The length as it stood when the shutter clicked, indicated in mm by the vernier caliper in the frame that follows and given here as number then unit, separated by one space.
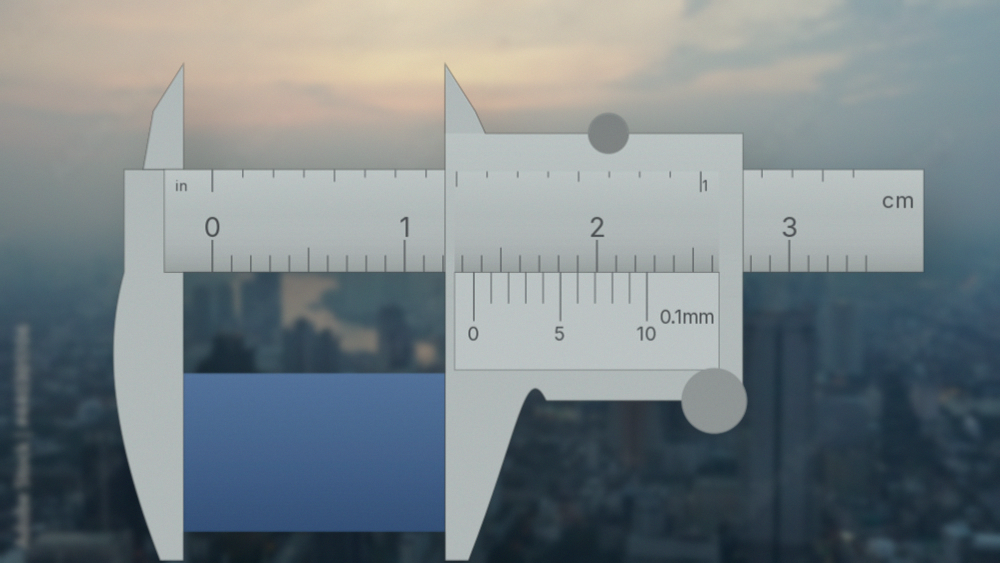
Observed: 13.6 mm
